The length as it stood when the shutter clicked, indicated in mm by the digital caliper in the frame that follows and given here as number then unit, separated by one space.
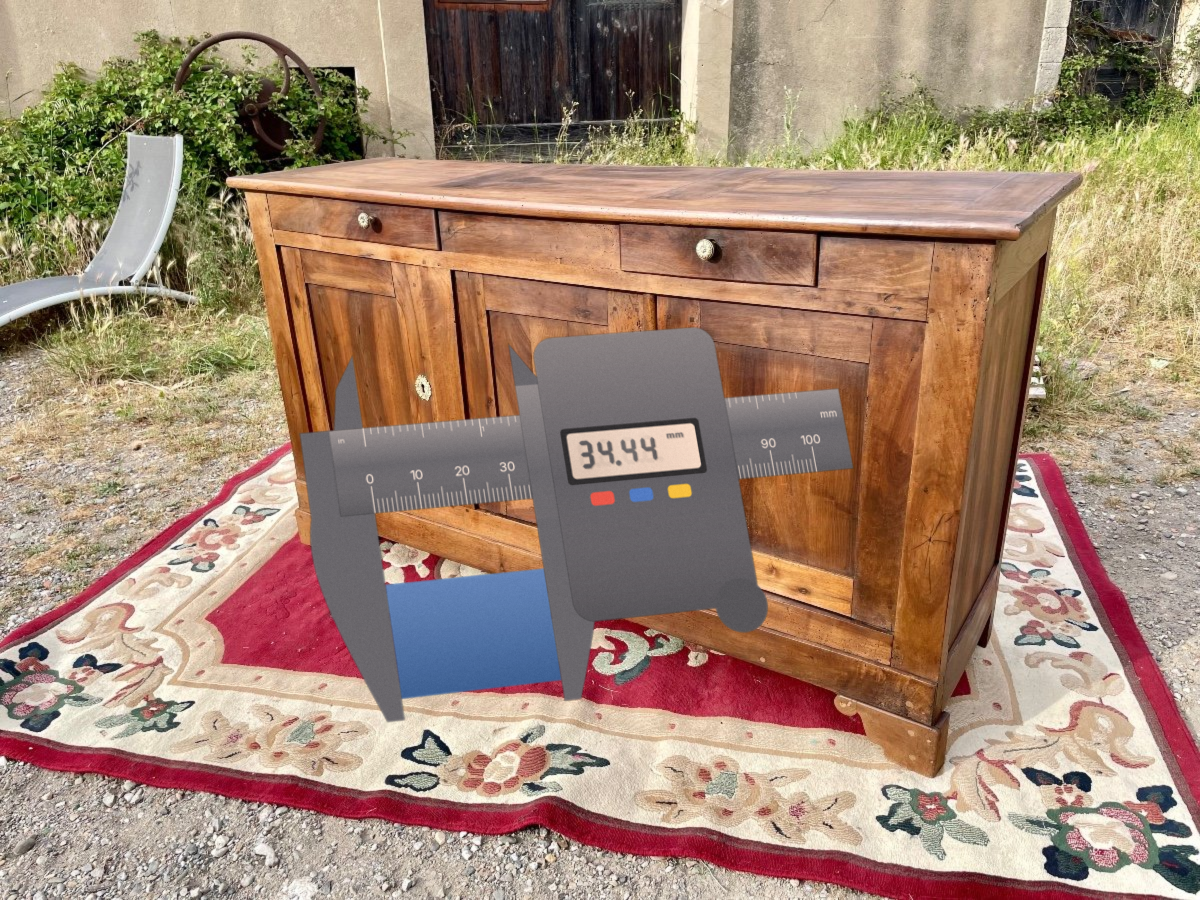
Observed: 34.44 mm
